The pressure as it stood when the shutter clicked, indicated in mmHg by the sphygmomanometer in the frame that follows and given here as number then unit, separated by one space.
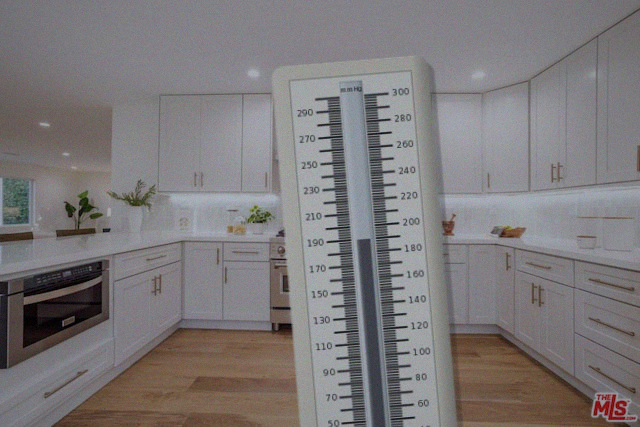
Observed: 190 mmHg
